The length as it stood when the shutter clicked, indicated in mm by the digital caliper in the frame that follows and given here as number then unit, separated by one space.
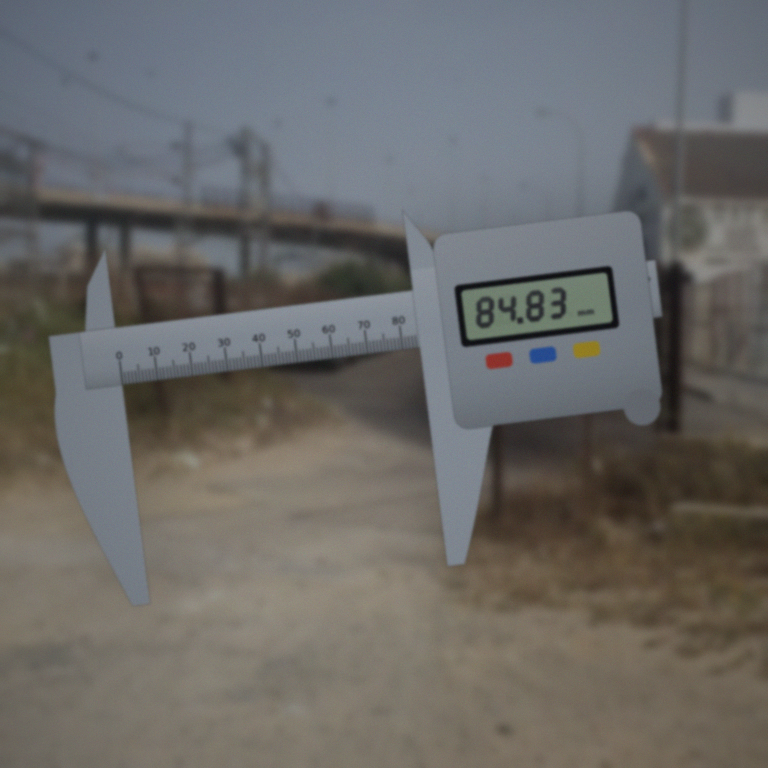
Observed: 84.83 mm
